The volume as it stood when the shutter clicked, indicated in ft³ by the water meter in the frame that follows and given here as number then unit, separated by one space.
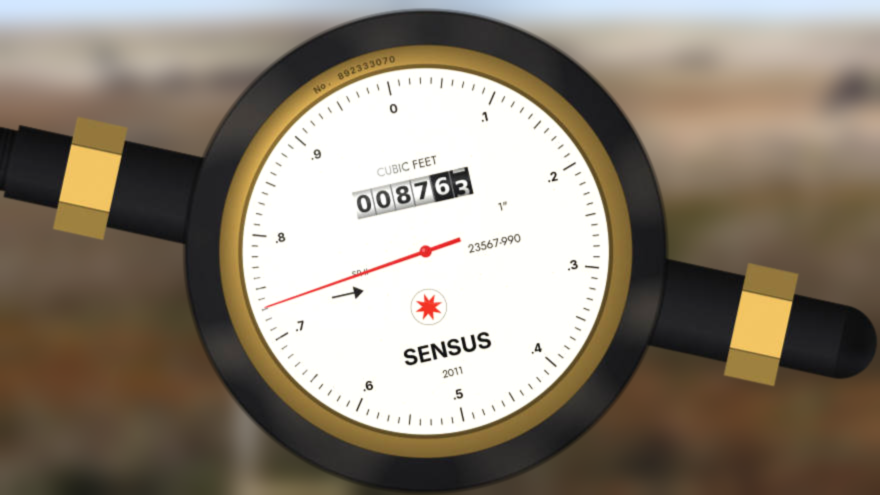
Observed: 8762.73 ft³
